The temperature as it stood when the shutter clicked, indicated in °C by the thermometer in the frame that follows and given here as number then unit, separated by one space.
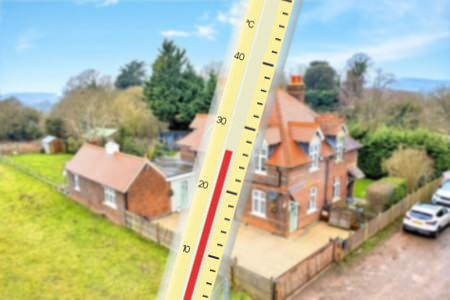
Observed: 26 °C
